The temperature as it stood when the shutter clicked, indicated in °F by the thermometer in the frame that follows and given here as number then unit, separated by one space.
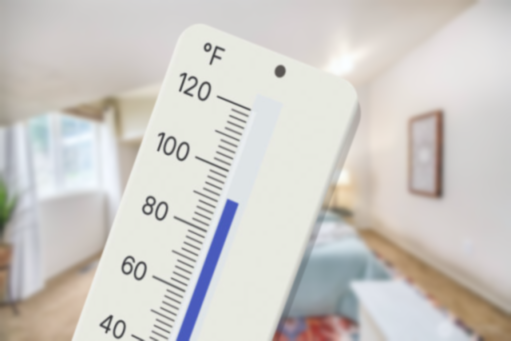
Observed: 92 °F
